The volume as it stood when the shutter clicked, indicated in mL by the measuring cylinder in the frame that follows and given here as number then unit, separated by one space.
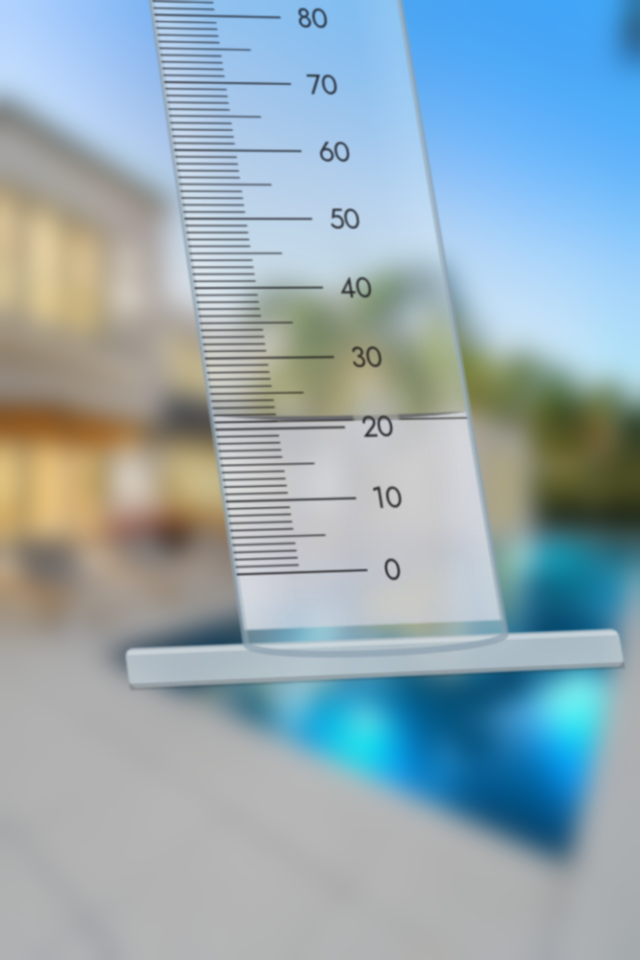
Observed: 21 mL
